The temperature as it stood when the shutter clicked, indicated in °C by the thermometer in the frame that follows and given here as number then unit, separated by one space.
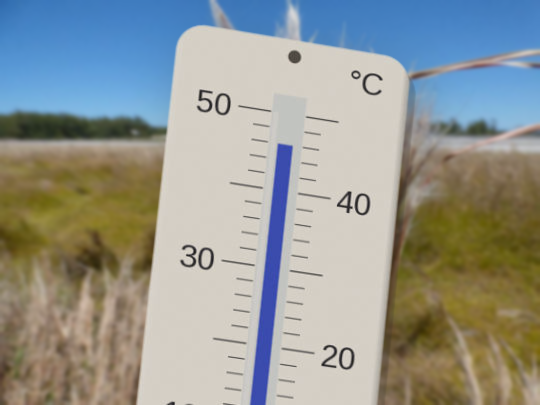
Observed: 46 °C
